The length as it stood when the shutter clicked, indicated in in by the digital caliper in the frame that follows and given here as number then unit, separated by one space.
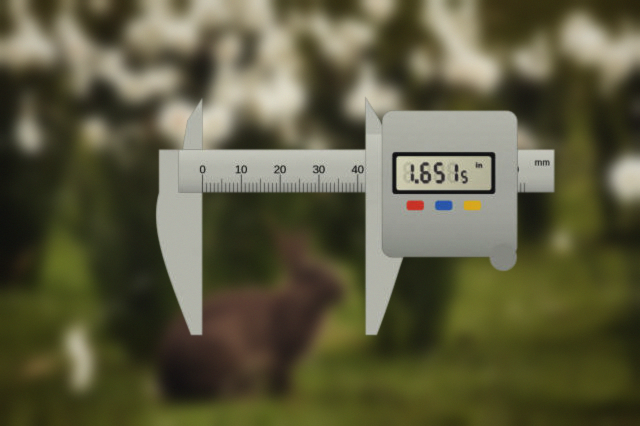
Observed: 1.6515 in
